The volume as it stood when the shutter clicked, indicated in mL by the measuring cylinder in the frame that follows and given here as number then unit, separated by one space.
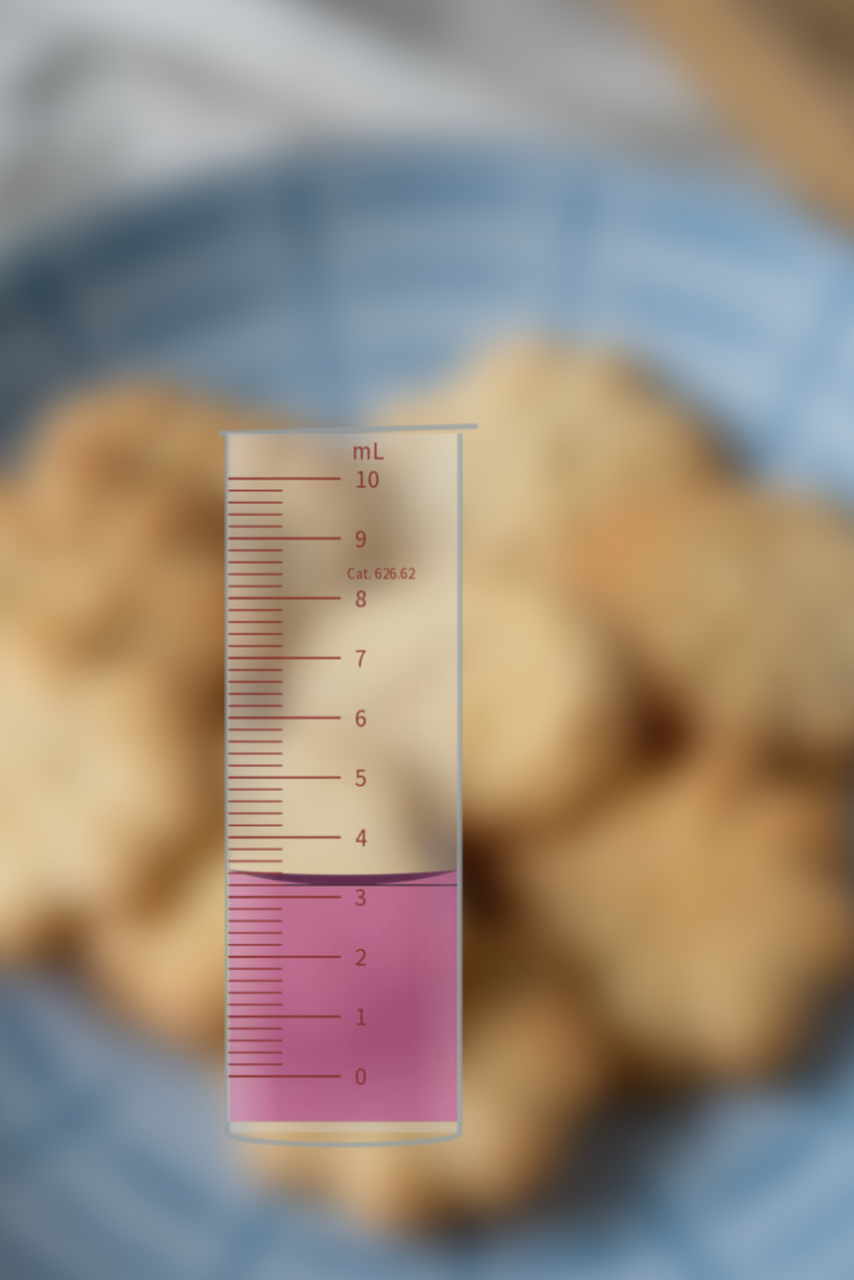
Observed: 3.2 mL
